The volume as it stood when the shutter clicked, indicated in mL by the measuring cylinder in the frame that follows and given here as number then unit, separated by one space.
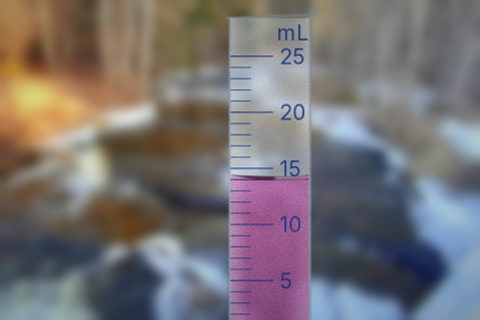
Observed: 14 mL
